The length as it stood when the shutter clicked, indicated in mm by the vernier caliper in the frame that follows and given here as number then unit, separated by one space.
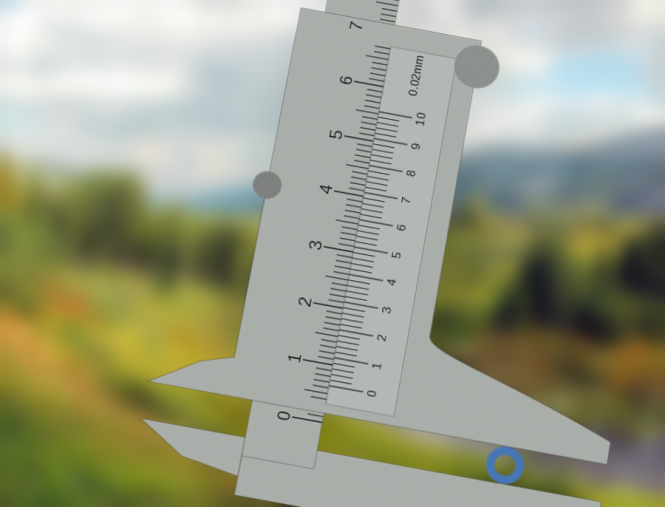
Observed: 6.4 mm
